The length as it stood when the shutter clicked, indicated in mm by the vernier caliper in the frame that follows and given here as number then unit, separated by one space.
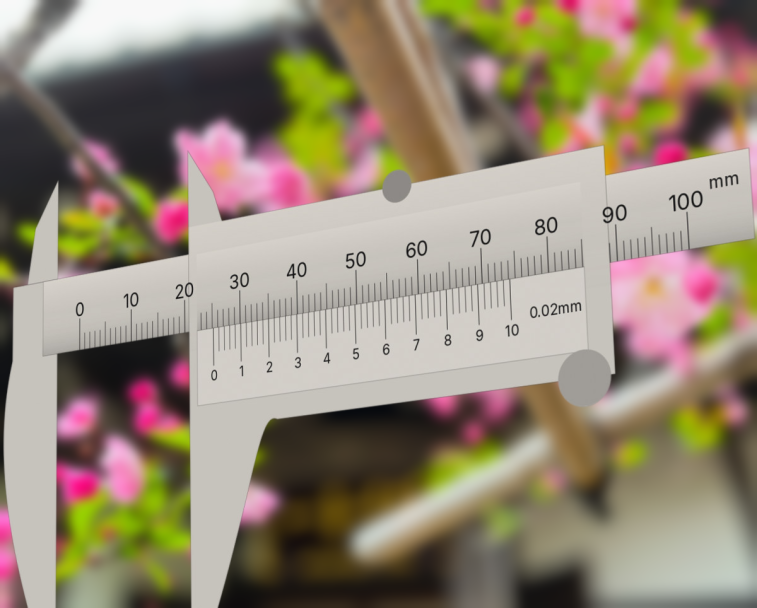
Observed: 25.2 mm
